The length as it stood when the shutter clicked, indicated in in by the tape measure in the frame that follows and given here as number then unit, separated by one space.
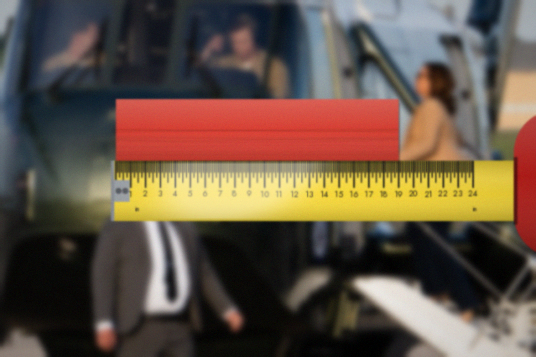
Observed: 19 in
